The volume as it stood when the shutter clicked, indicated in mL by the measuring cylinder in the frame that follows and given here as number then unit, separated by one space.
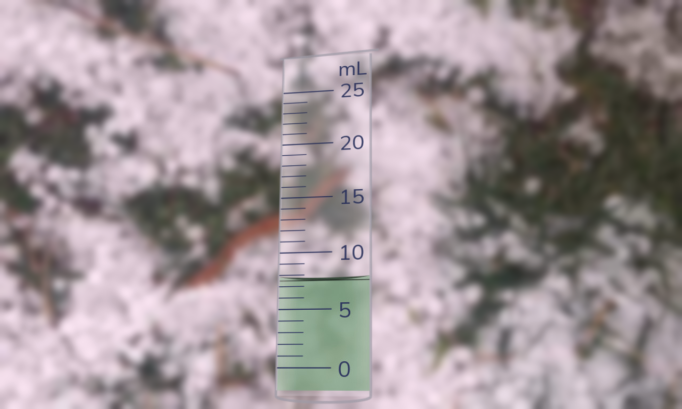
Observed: 7.5 mL
